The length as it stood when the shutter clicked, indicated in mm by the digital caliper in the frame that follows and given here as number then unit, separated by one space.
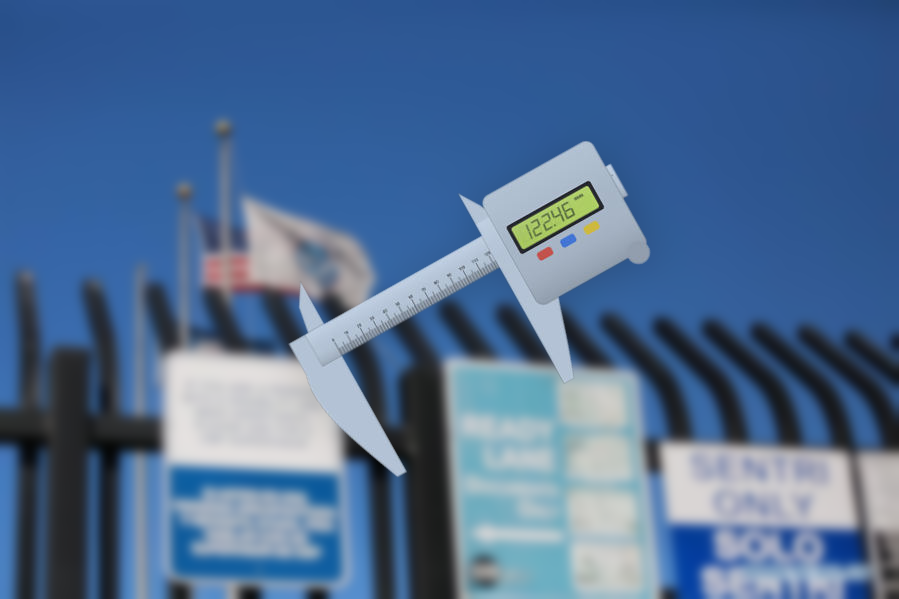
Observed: 122.46 mm
